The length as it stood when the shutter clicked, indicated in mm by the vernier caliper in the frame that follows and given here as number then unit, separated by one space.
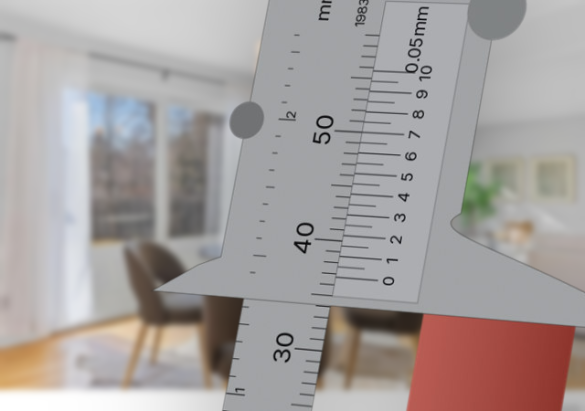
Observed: 36.7 mm
